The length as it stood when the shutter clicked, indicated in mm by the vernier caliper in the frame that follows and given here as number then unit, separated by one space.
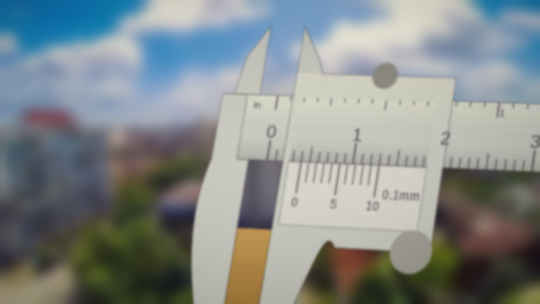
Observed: 4.0 mm
